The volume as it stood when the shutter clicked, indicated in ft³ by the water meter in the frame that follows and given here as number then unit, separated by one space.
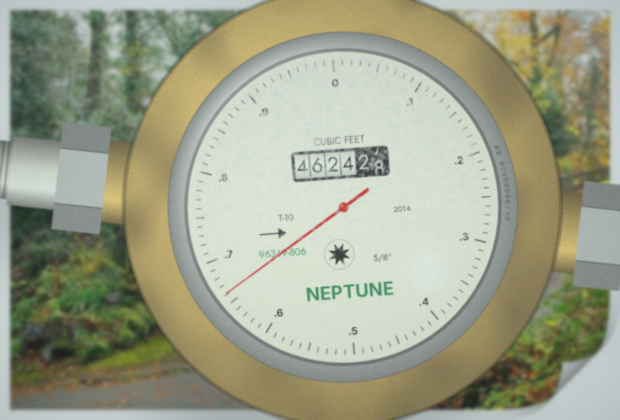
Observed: 462427.66 ft³
